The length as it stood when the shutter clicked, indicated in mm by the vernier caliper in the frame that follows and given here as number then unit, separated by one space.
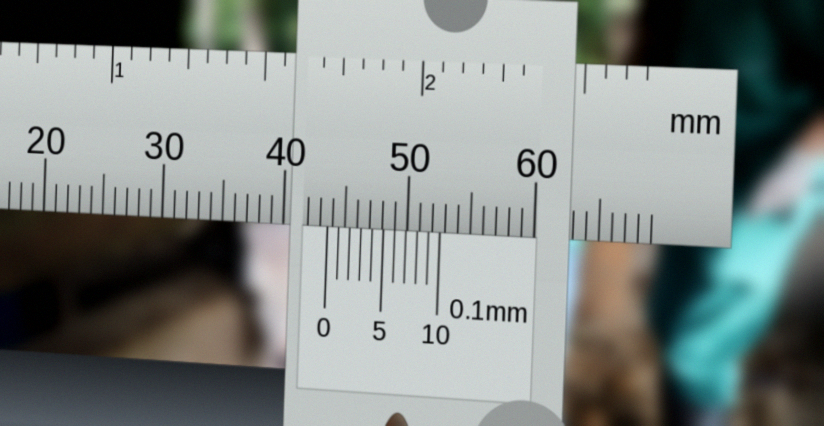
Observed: 43.6 mm
